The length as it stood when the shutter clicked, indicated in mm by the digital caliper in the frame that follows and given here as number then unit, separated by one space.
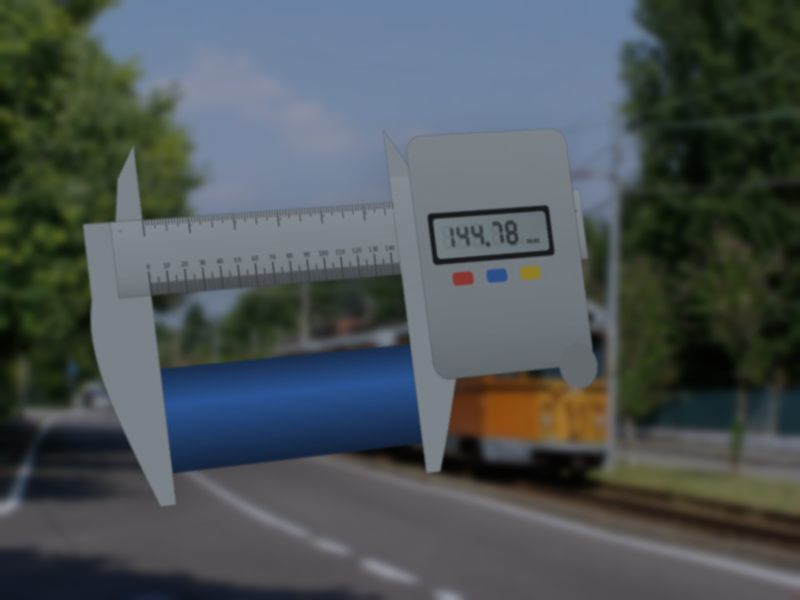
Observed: 144.78 mm
